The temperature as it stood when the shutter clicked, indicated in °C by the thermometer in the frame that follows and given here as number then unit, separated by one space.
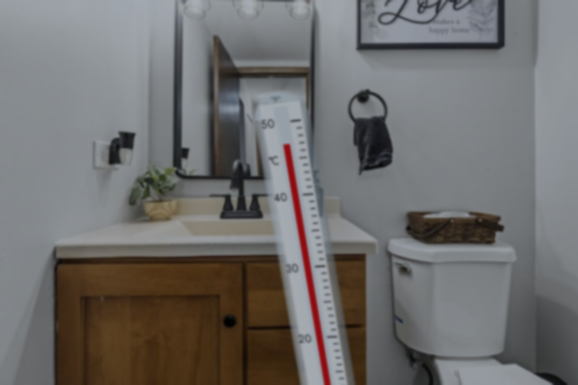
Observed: 47 °C
